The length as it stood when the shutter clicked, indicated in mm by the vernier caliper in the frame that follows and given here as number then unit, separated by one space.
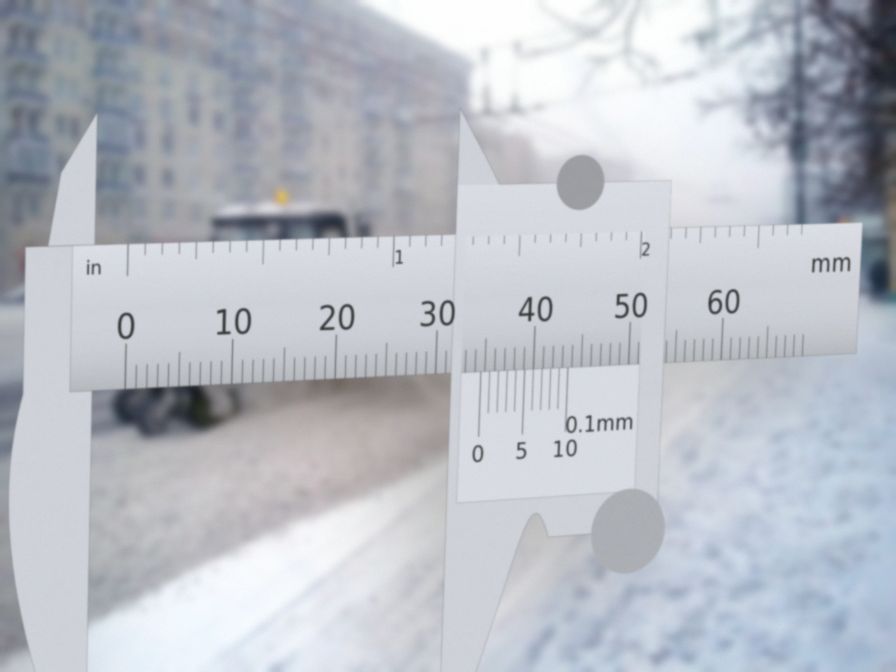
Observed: 34.6 mm
